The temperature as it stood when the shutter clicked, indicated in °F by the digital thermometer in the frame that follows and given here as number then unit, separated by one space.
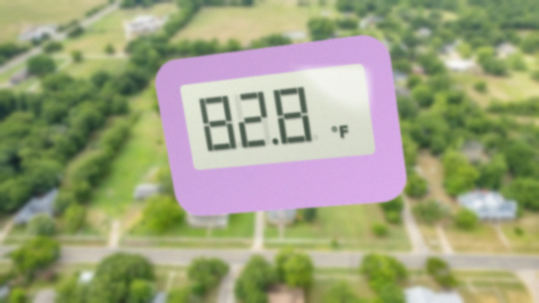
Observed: 82.8 °F
